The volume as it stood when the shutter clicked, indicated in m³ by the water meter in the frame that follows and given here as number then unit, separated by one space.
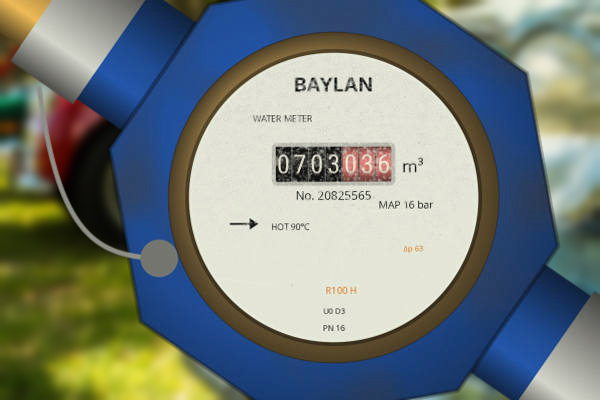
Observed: 703.036 m³
